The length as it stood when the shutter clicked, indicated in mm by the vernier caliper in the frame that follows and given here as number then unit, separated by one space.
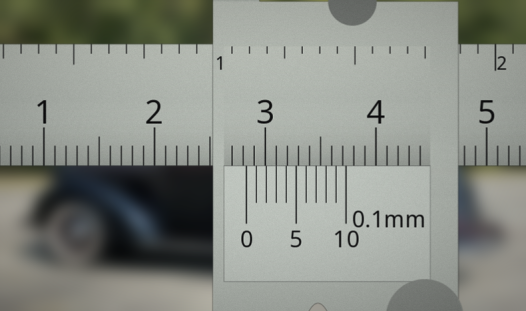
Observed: 28.3 mm
